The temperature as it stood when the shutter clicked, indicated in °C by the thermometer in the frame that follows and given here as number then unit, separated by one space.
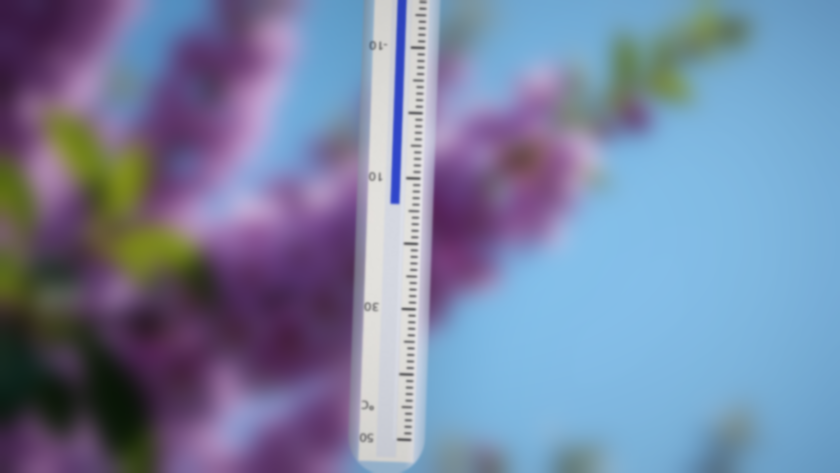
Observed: 14 °C
